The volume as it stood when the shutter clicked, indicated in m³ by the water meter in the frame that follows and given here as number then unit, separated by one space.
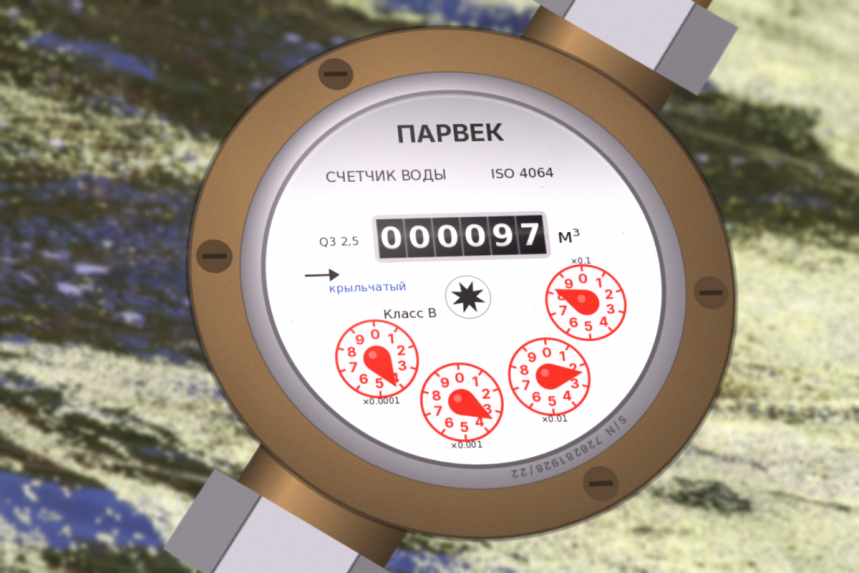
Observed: 97.8234 m³
